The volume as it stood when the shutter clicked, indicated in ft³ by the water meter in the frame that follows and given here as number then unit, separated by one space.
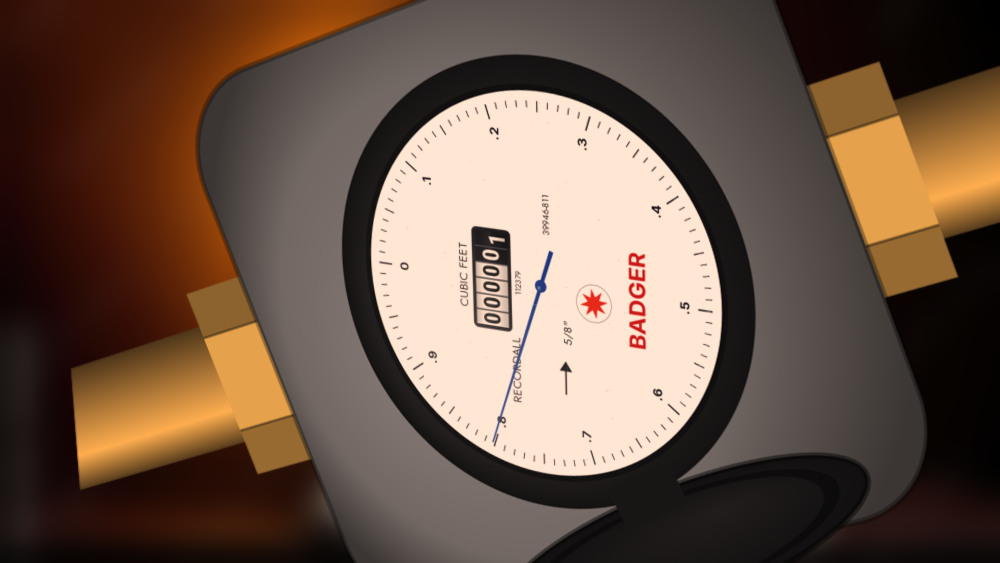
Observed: 0.80 ft³
